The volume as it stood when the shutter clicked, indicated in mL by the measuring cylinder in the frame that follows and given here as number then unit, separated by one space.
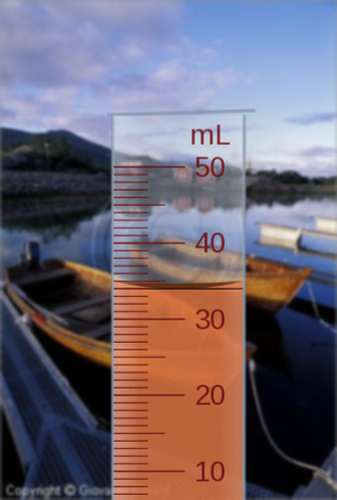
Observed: 34 mL
